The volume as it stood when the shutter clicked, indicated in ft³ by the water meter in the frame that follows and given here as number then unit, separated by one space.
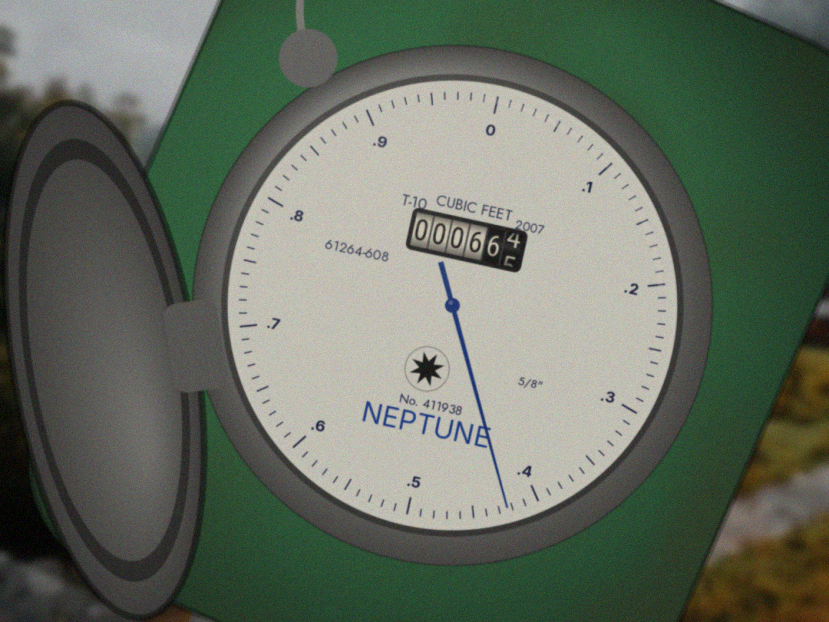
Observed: 664.42 ft³
